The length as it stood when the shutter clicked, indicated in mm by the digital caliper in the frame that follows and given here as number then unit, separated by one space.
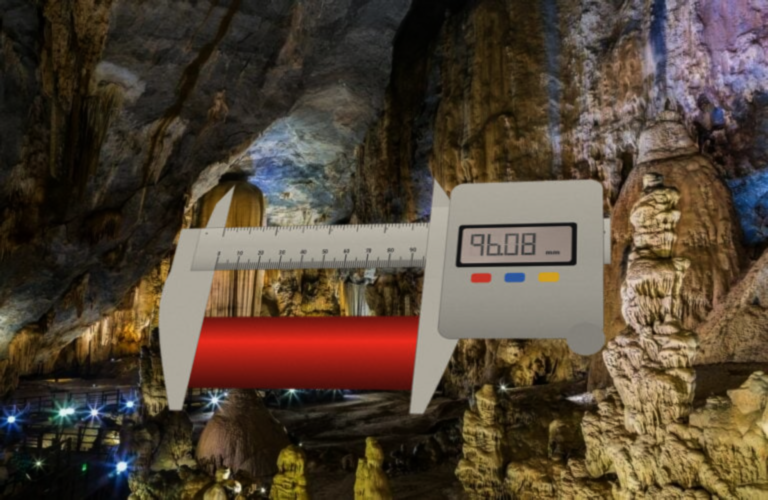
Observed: 96.08 mm
